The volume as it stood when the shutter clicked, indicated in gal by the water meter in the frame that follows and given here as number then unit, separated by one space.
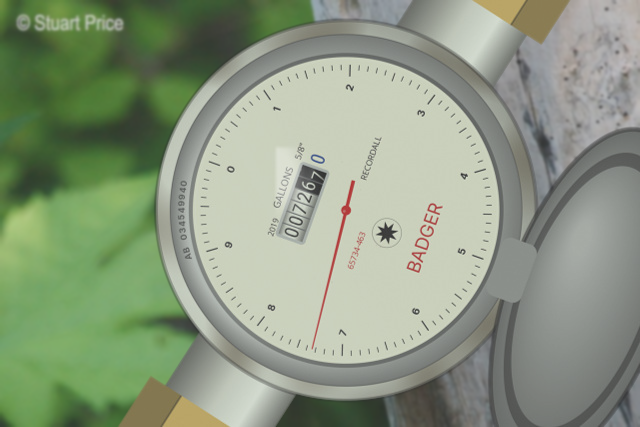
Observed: 72667.3 gal
